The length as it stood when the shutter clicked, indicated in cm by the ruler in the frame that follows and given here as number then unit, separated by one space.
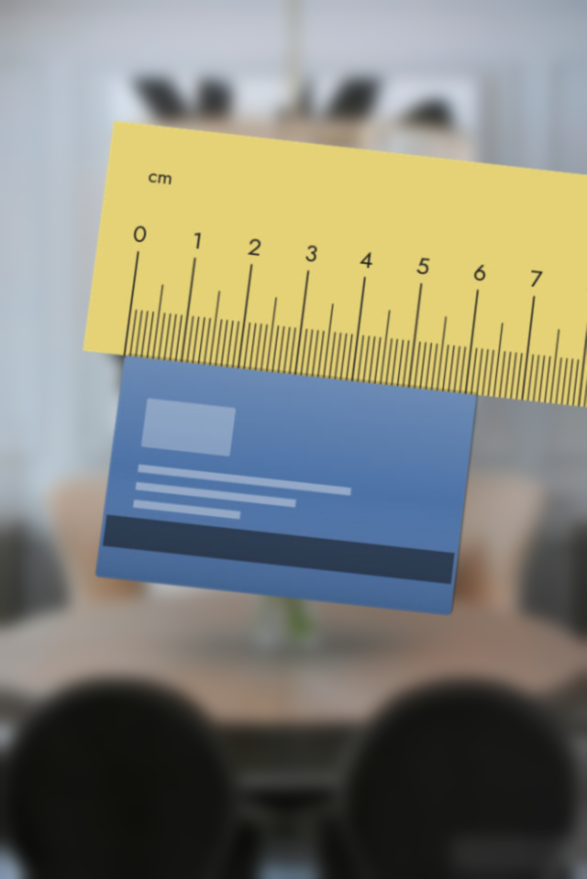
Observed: 6.2 cm
